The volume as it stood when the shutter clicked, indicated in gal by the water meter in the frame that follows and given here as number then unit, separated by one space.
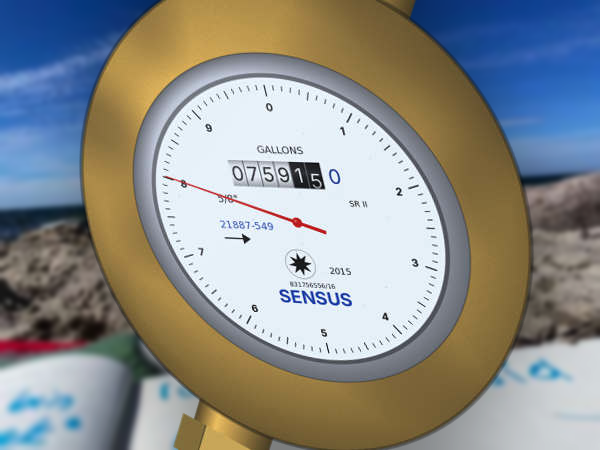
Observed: 759148.0 gal
